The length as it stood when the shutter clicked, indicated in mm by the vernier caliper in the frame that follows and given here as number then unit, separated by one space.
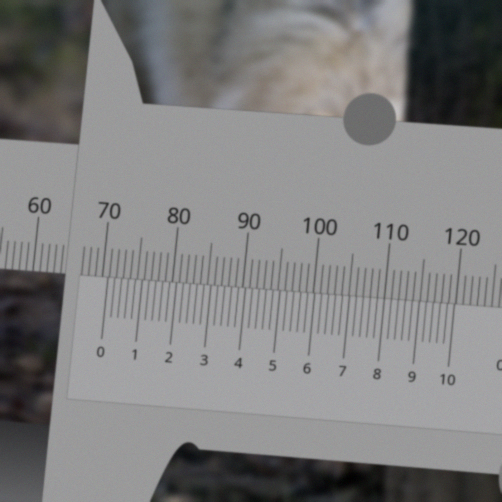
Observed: 70.8 mm
